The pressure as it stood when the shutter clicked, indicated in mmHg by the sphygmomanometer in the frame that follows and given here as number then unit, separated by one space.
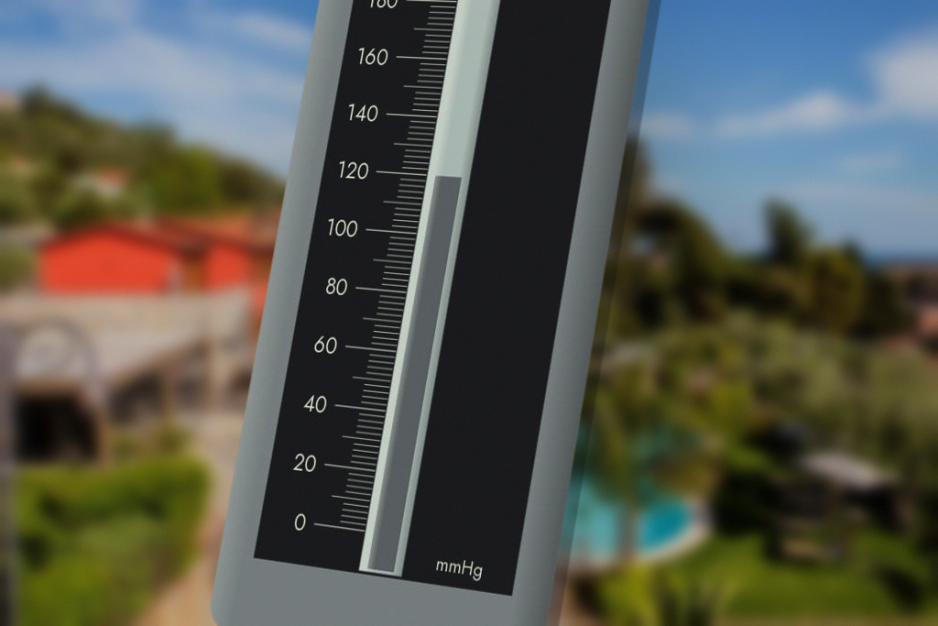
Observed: 120 mmHg
